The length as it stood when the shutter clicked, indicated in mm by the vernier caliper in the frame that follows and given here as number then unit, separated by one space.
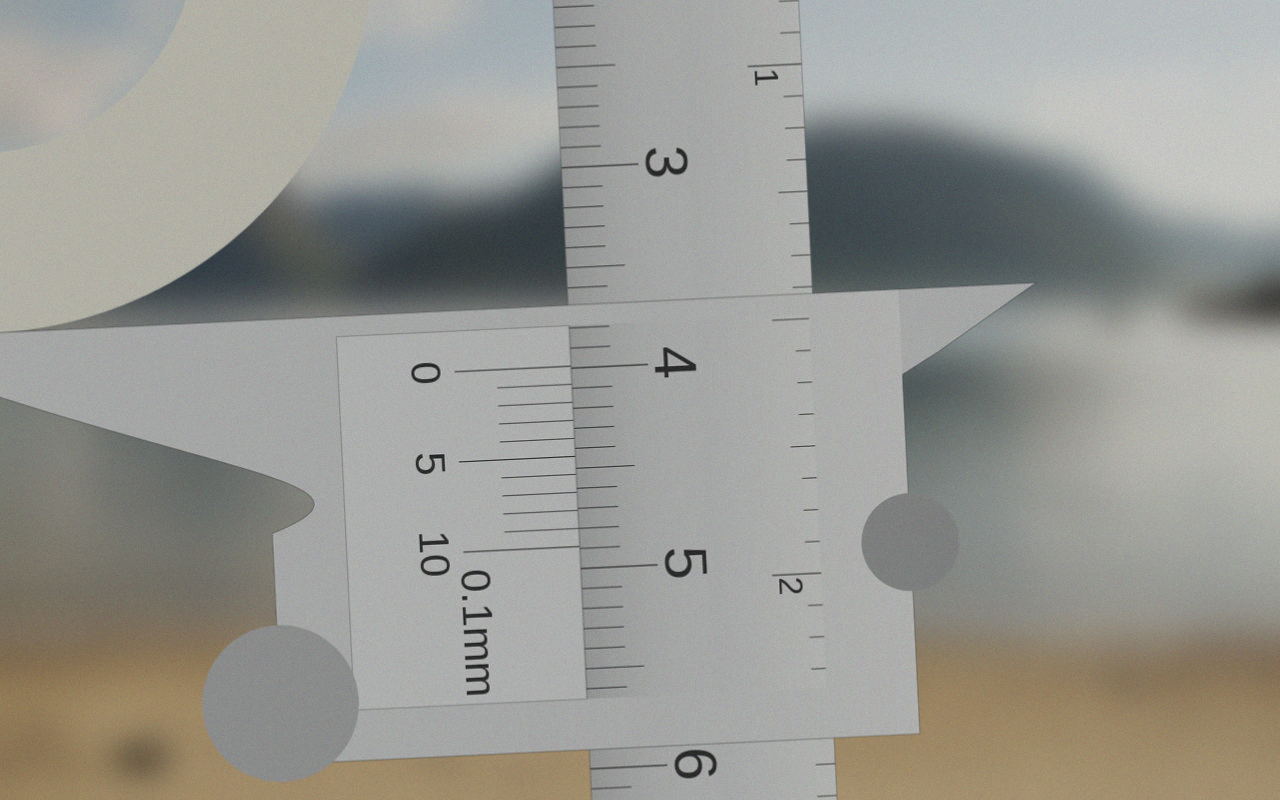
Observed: 39.9 mm
